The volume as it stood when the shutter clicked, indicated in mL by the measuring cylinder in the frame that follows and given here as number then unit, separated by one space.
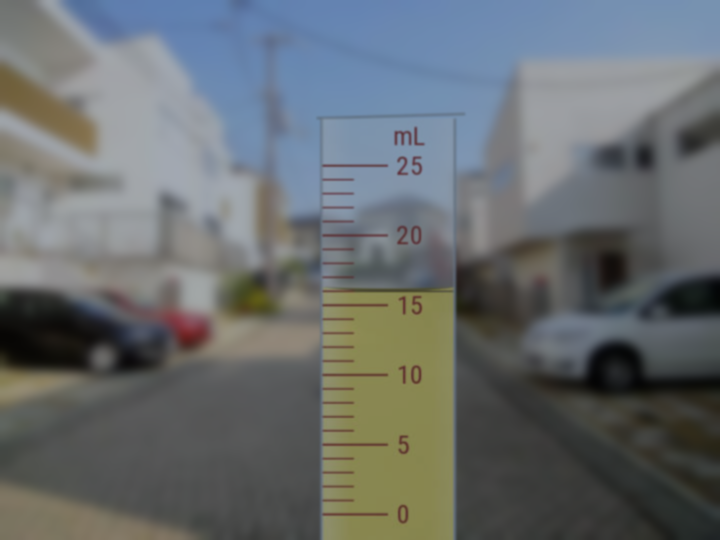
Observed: 16 mL
